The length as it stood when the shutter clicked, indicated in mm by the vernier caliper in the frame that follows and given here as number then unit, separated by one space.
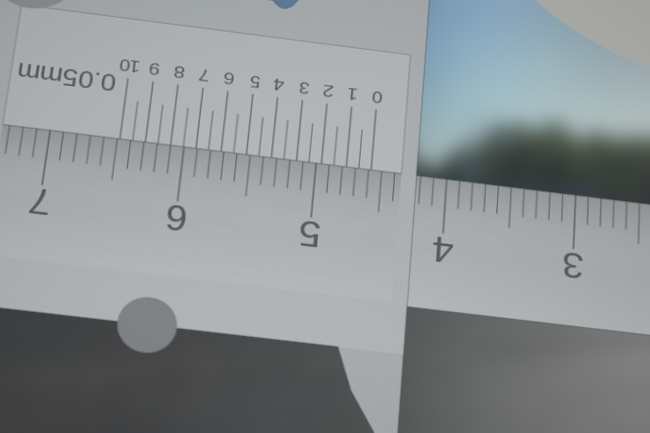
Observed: 45.8 mm
